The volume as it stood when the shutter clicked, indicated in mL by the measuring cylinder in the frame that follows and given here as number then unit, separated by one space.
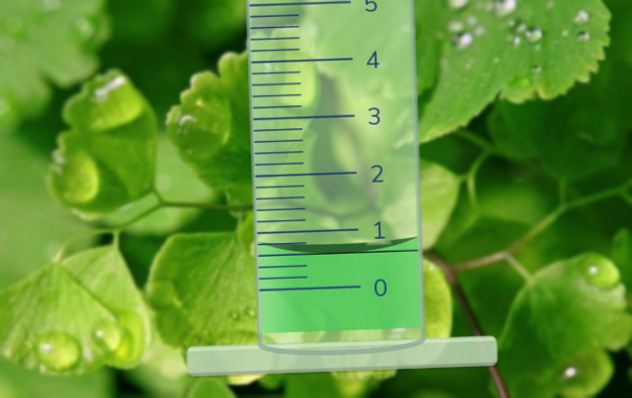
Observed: 0.6 mL
